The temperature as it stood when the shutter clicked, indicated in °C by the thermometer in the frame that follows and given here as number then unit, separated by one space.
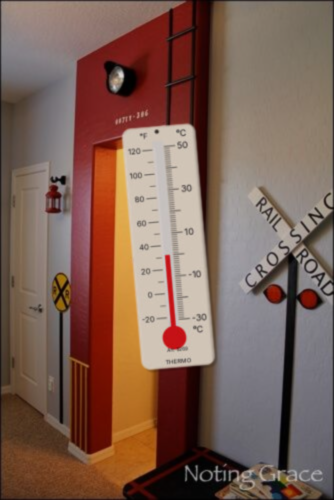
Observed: 0 °C
